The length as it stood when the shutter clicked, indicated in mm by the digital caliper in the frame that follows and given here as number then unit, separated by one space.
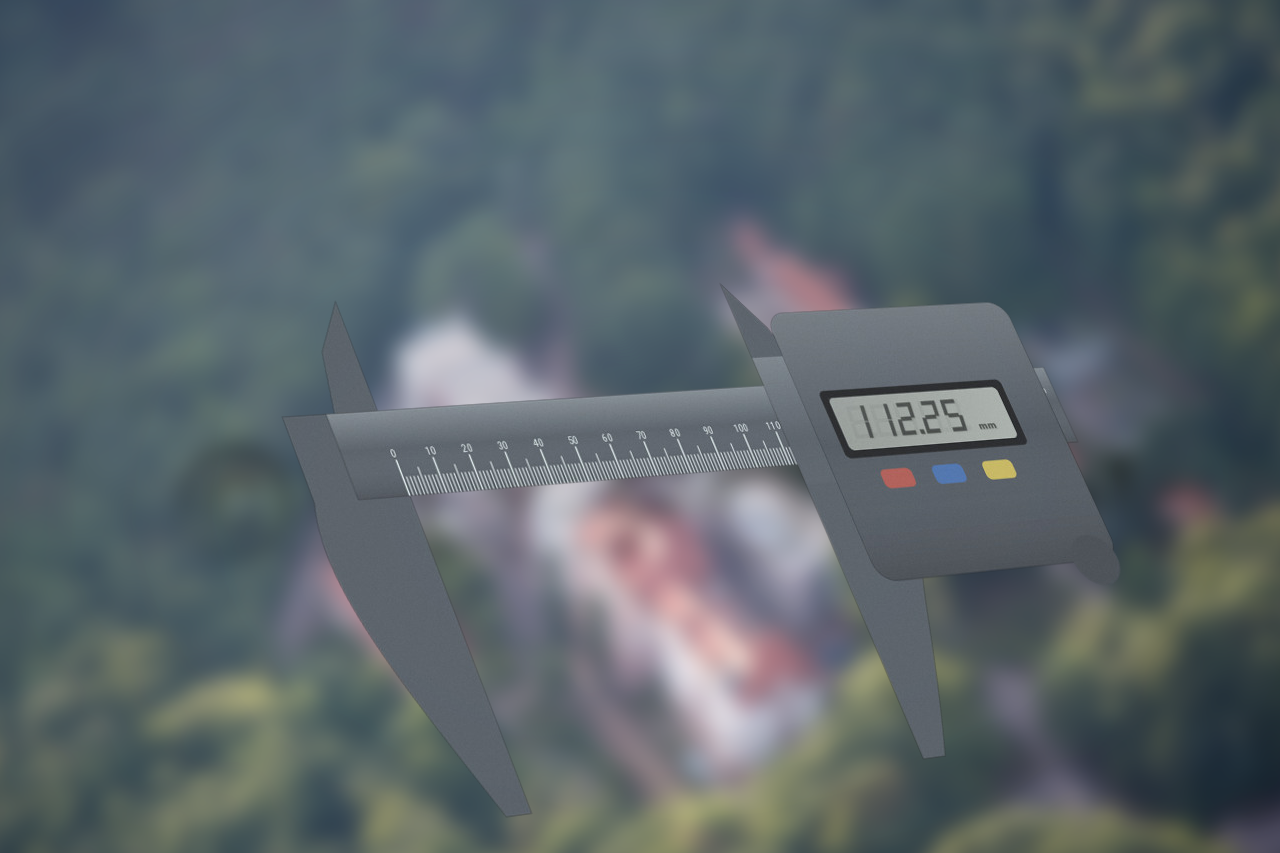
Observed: 112.25 mm
